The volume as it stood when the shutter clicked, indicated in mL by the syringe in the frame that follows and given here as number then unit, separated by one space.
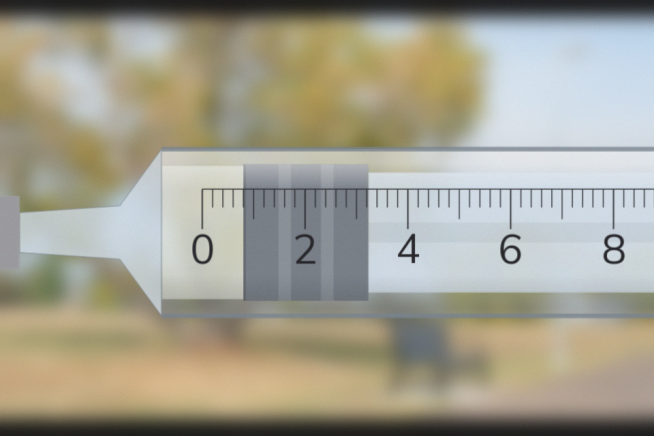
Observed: 0.8 mL
